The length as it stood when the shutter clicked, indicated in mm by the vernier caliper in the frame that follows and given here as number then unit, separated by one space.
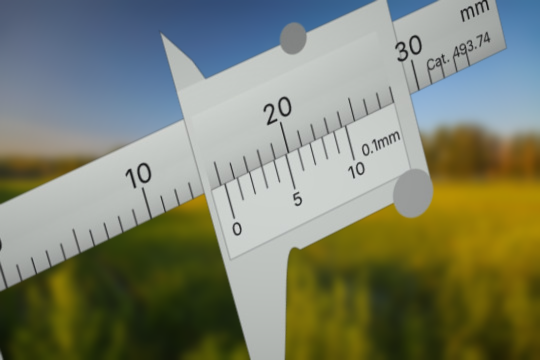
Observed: 15.3 mm
